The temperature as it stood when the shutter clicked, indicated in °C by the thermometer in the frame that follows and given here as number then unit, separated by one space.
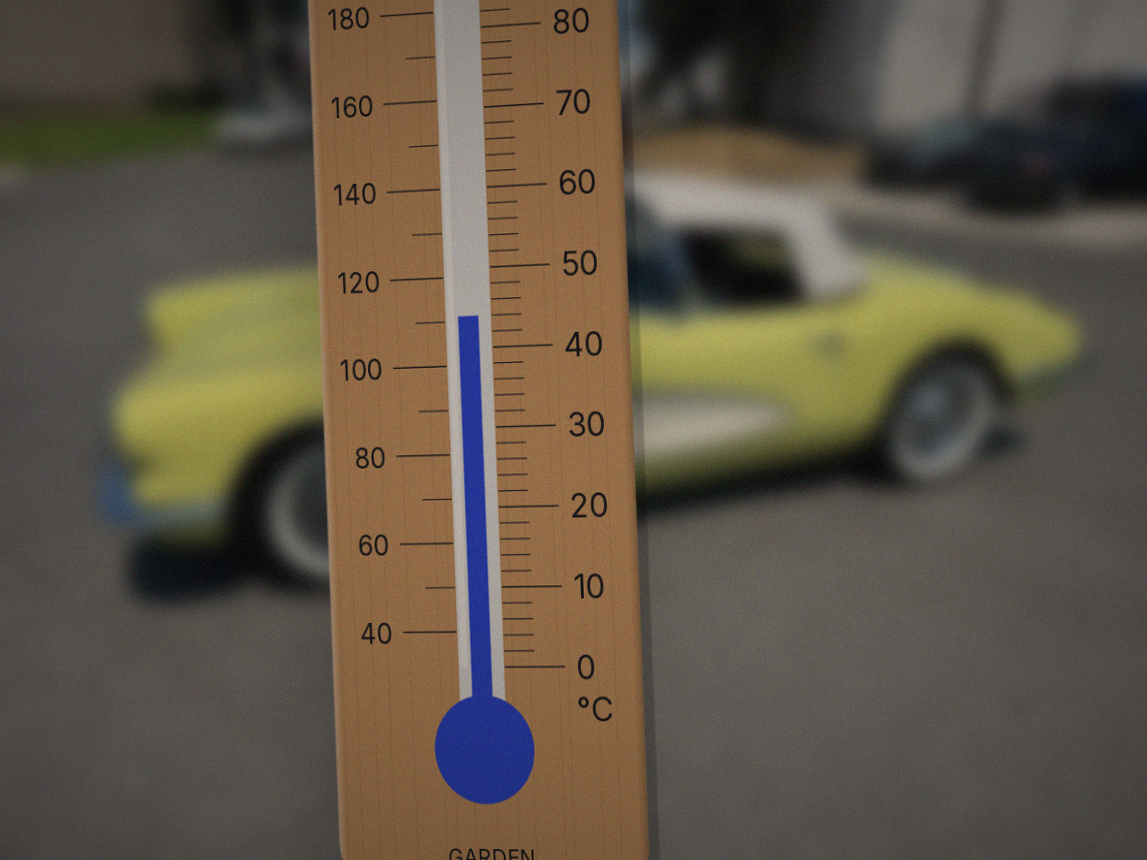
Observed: 44 °C
